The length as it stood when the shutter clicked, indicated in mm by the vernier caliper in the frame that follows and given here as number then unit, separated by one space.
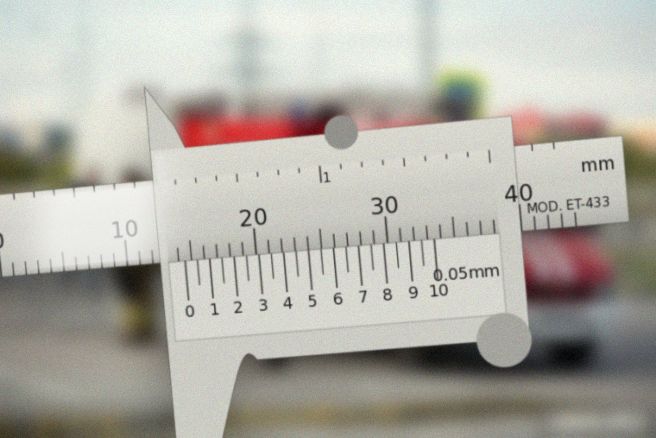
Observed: 14.5 mm
